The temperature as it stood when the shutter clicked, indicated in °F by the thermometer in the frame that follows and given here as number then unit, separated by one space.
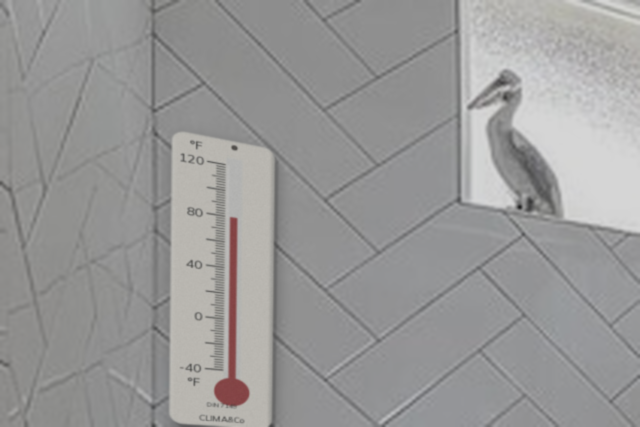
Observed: 80 °F
